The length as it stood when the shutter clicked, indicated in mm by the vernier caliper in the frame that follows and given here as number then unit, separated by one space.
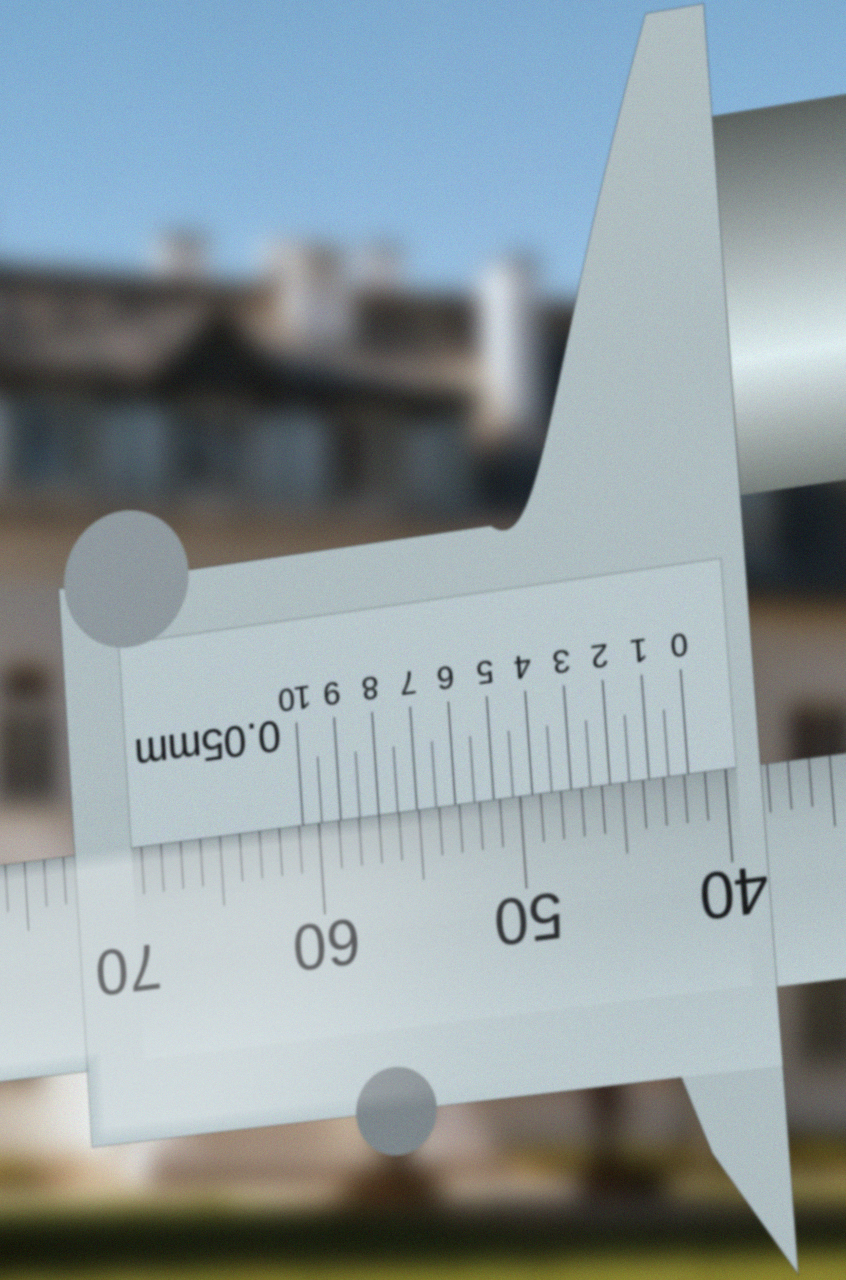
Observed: 41.8 mm
